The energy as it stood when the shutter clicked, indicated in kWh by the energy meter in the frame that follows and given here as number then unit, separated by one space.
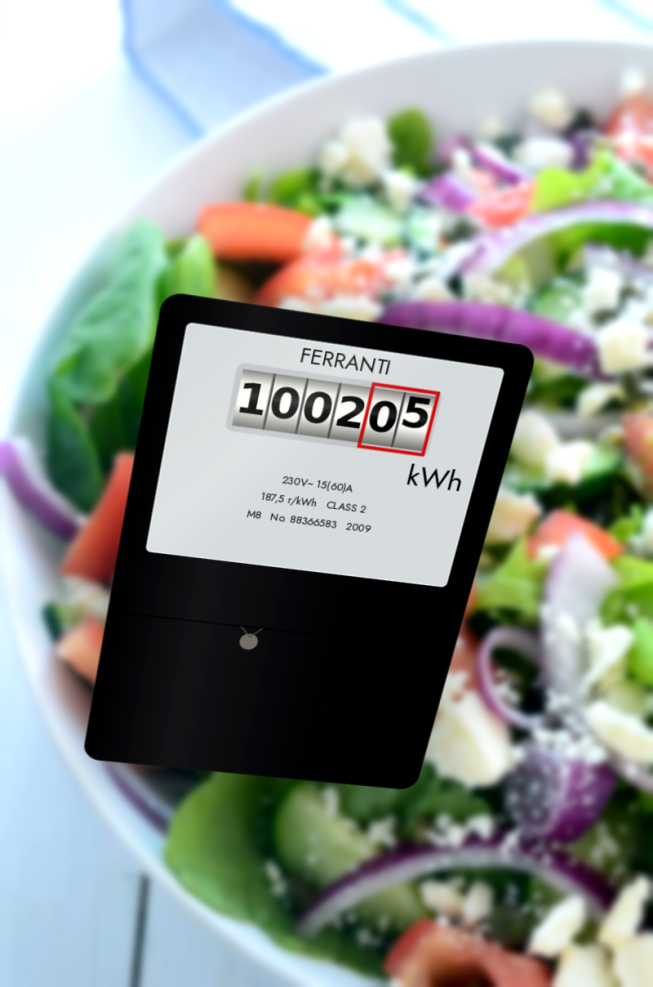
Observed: 1002.05 kWh
